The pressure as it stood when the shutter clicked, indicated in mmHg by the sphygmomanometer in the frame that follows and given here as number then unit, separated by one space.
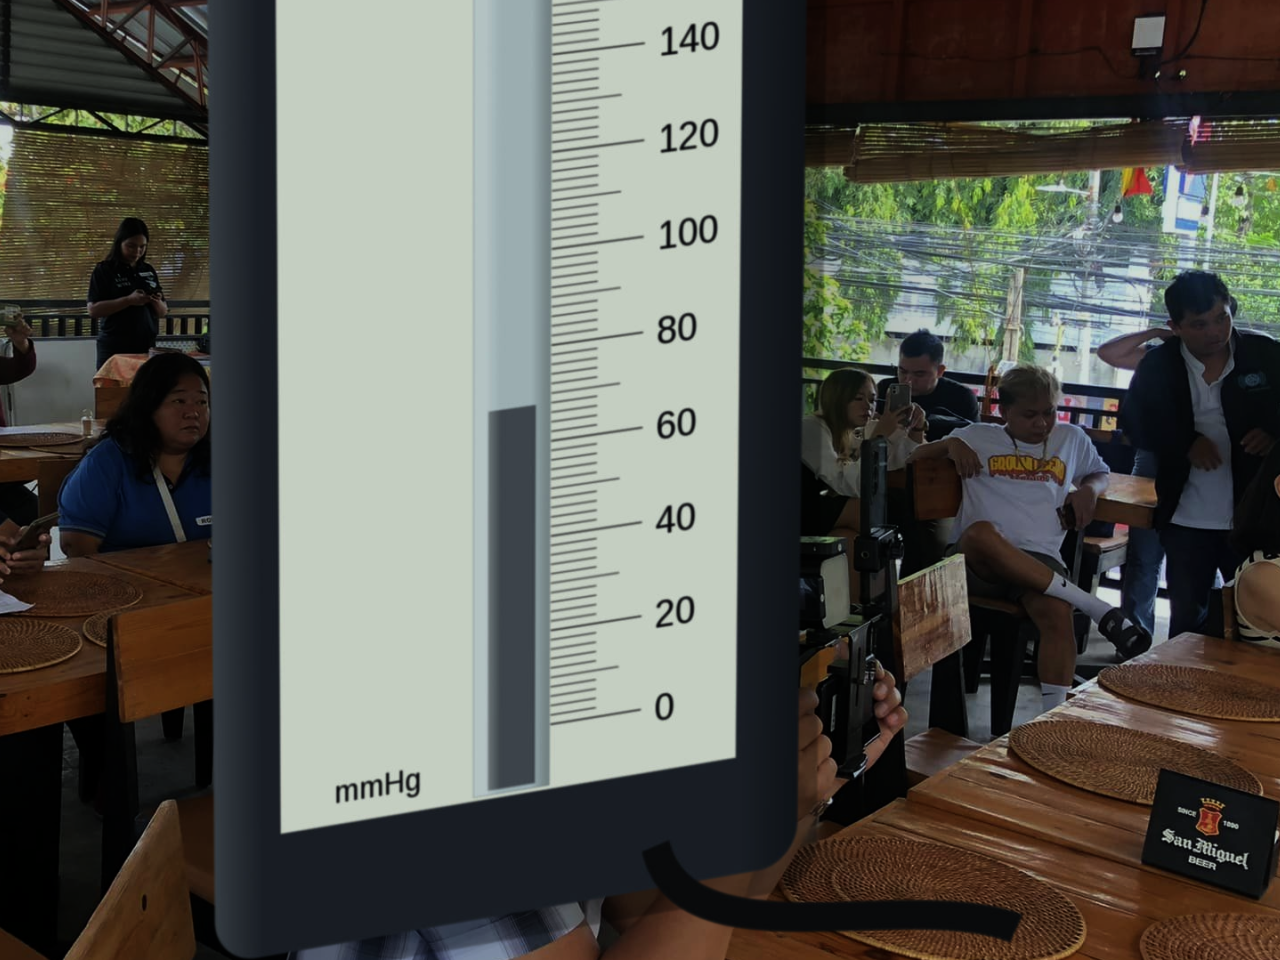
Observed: 68 mmHg
